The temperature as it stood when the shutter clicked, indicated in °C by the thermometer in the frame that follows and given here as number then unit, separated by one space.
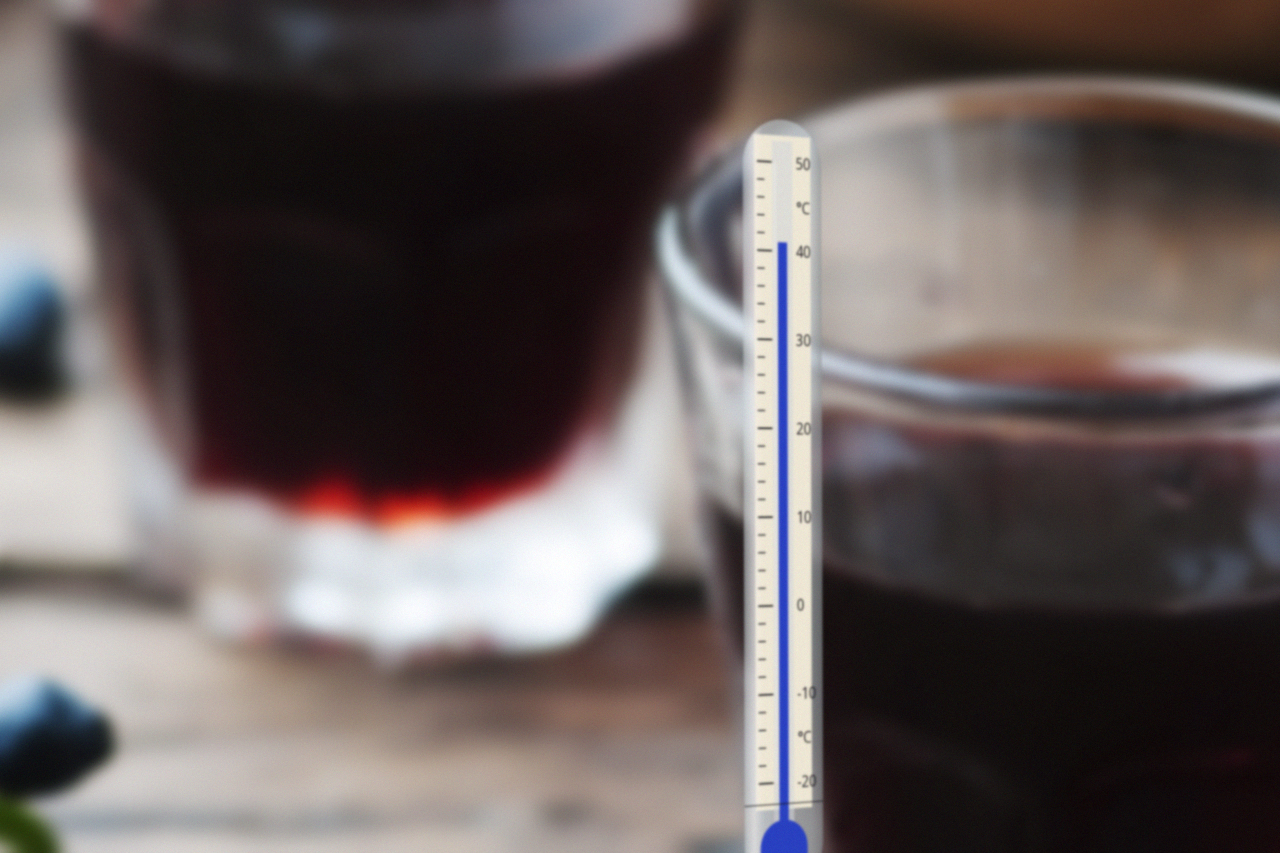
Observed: 41 °C
